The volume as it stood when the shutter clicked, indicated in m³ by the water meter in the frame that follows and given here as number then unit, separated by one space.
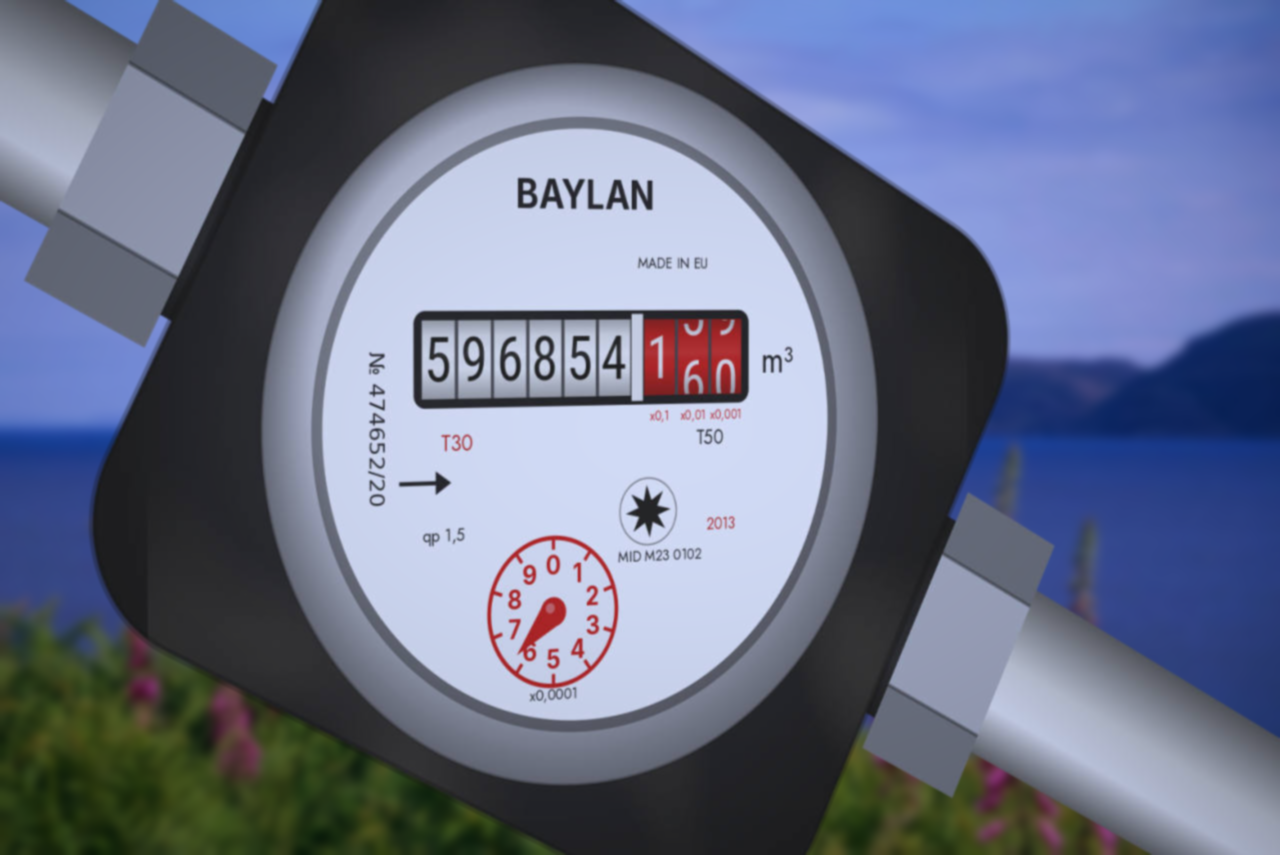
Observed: 596854.1596 m³
